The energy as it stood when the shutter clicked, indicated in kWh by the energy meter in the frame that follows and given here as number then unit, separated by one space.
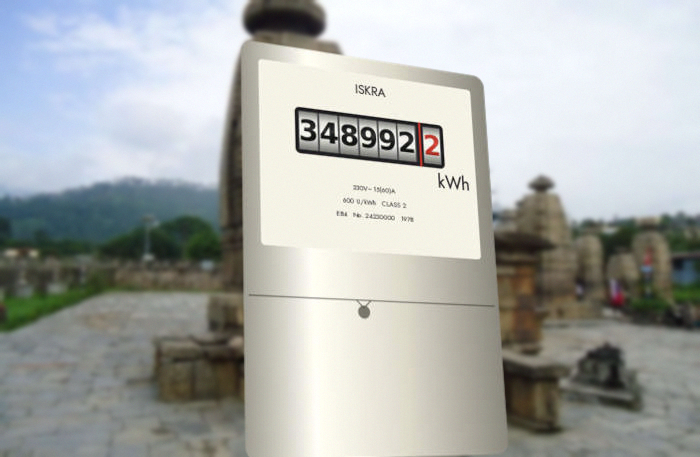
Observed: 348992.2 kWh
